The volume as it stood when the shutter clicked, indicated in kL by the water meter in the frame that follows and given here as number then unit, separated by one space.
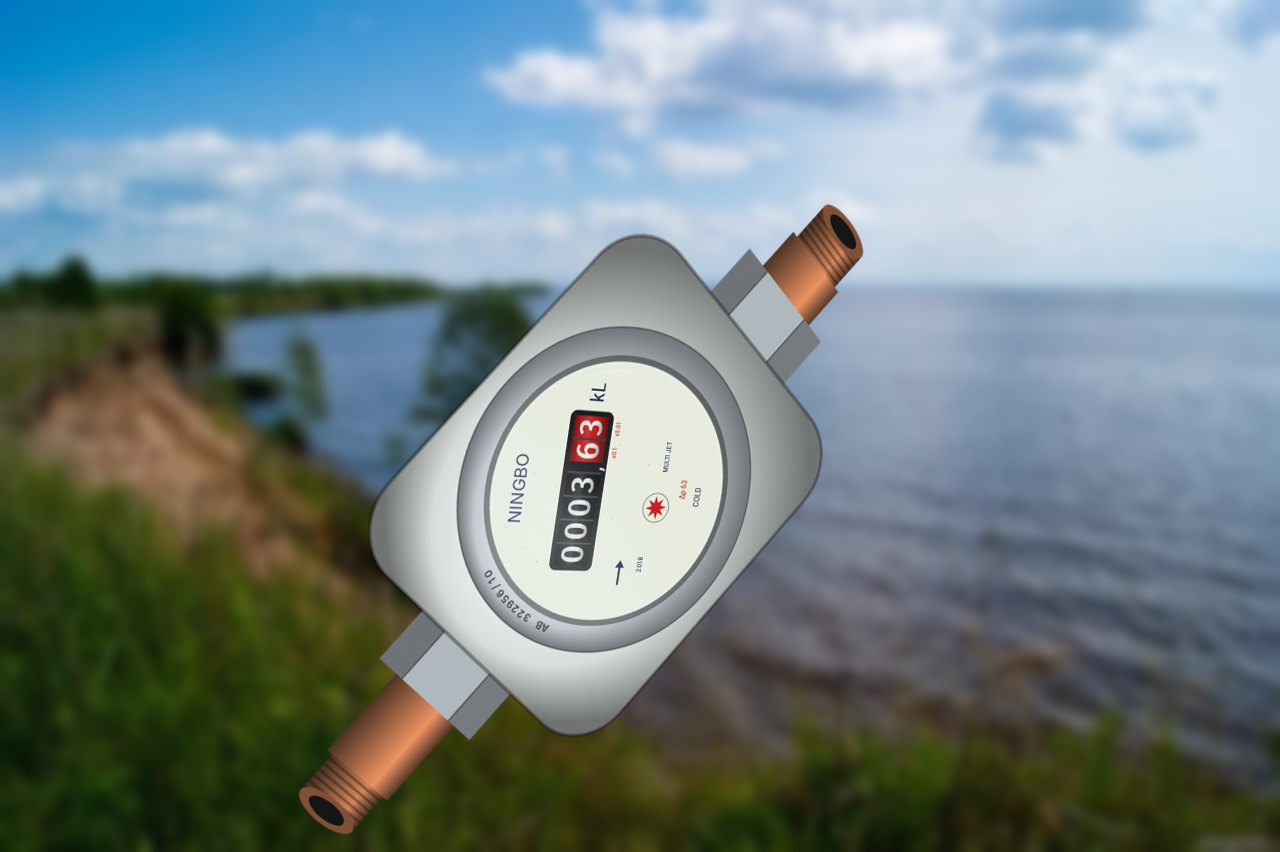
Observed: 3.63 kL
